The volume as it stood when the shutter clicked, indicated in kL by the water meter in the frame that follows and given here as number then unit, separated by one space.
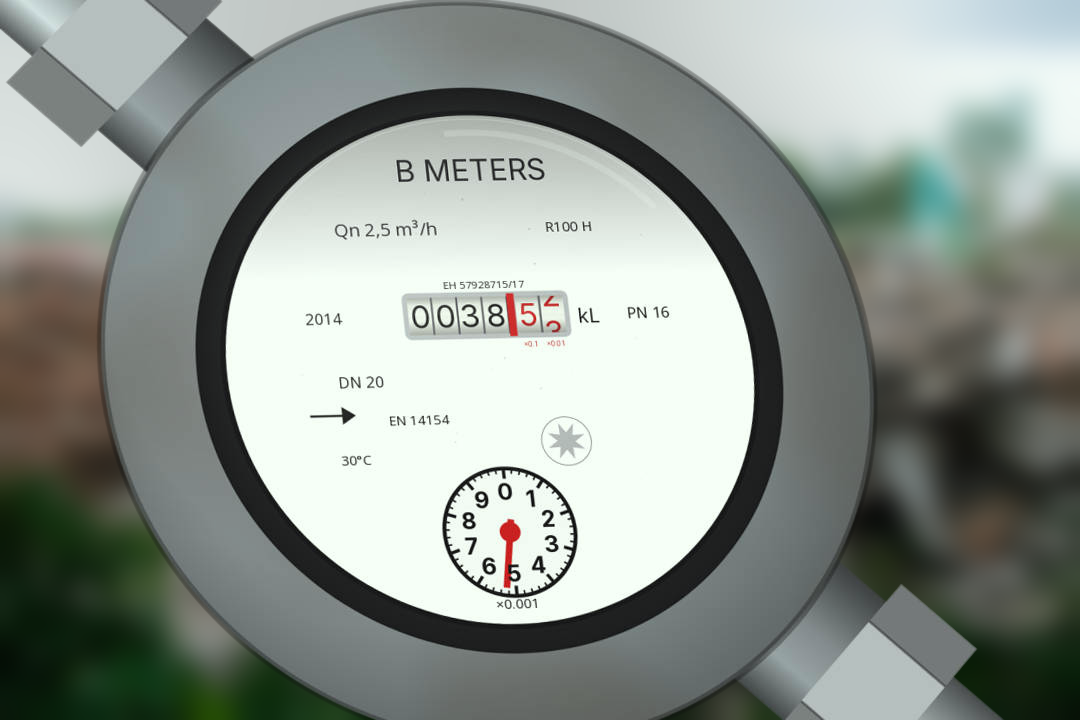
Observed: 38.525 kL
